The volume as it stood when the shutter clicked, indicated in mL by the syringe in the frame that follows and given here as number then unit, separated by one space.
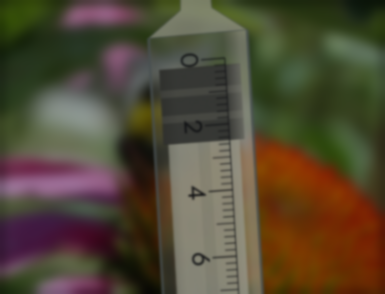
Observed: 0.2 mL
